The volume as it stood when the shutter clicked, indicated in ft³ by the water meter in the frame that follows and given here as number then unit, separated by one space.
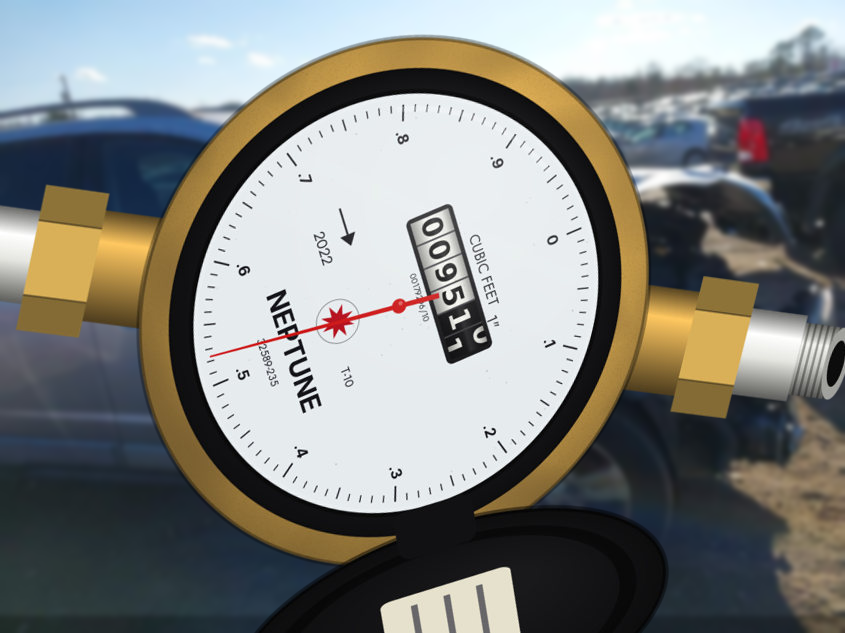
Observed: 9510.52 ft³
